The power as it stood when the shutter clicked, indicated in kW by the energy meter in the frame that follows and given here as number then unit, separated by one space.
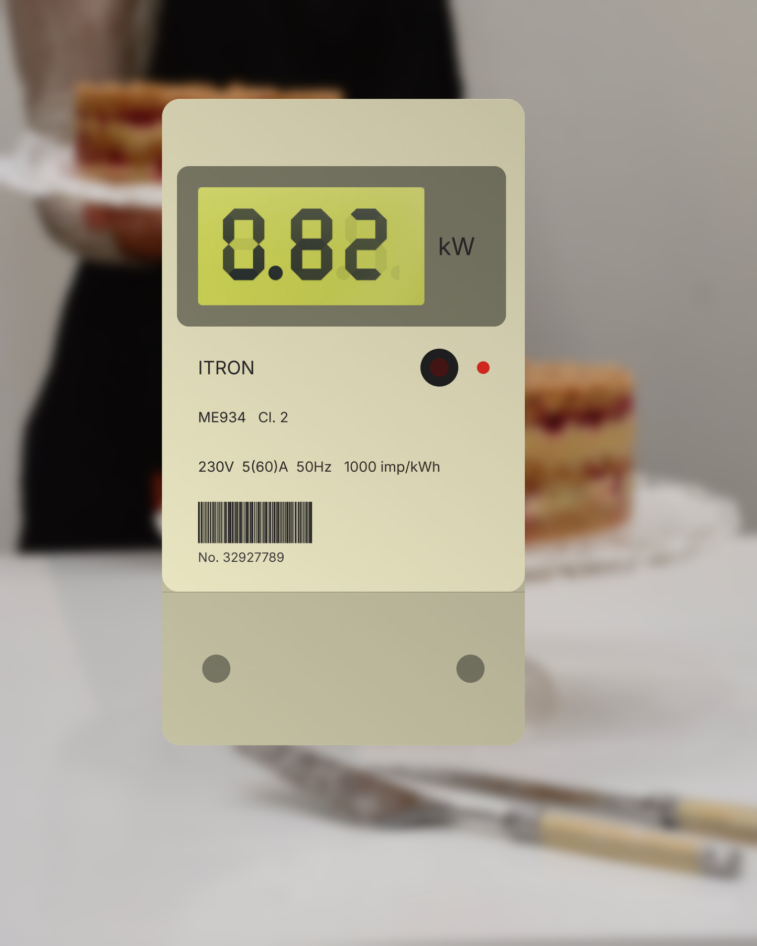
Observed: 0.82 kW
